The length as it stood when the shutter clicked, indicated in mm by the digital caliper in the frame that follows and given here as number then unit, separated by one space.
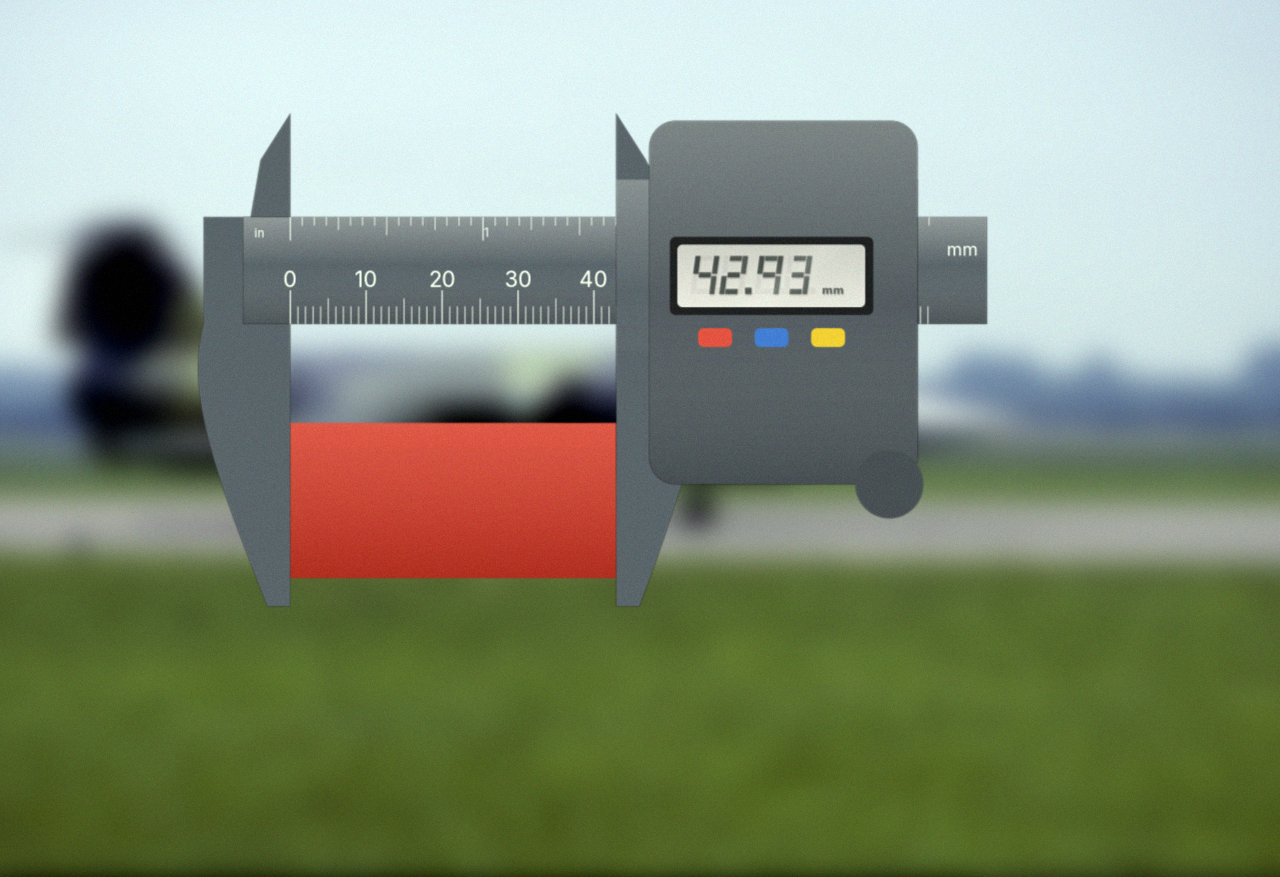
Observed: 42.93 mm
